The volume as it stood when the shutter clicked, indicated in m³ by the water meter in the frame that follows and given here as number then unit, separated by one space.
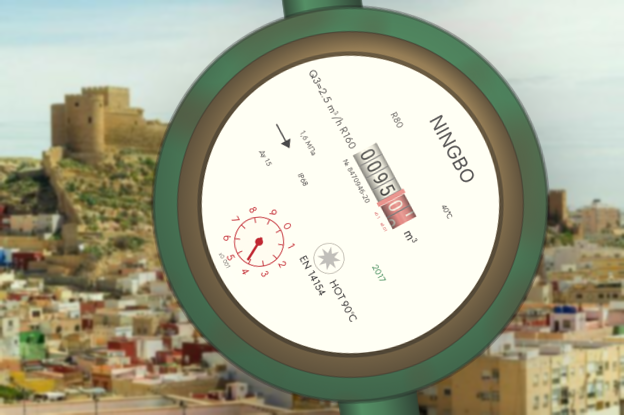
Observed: 95.014 m³
